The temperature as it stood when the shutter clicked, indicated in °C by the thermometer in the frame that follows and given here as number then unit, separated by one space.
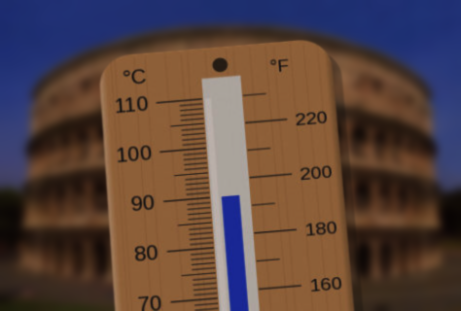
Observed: 90 °C
